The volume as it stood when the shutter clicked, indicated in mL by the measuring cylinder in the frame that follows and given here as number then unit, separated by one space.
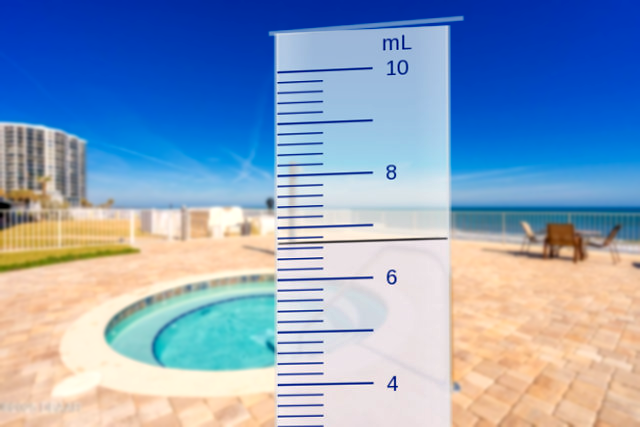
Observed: 6.7 mL
